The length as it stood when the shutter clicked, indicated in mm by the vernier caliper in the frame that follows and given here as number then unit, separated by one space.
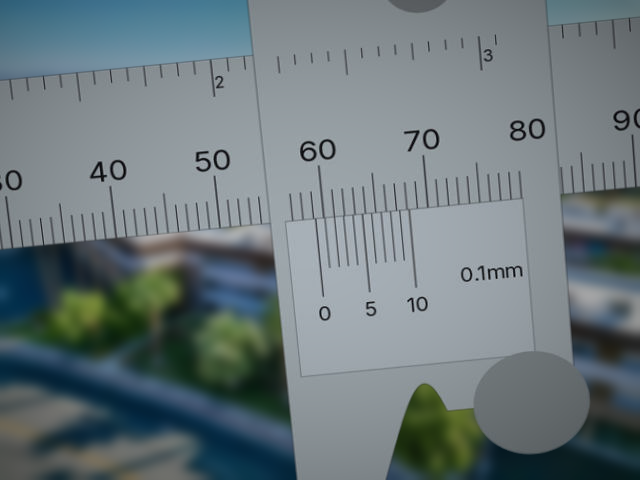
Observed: 59.2 mm
